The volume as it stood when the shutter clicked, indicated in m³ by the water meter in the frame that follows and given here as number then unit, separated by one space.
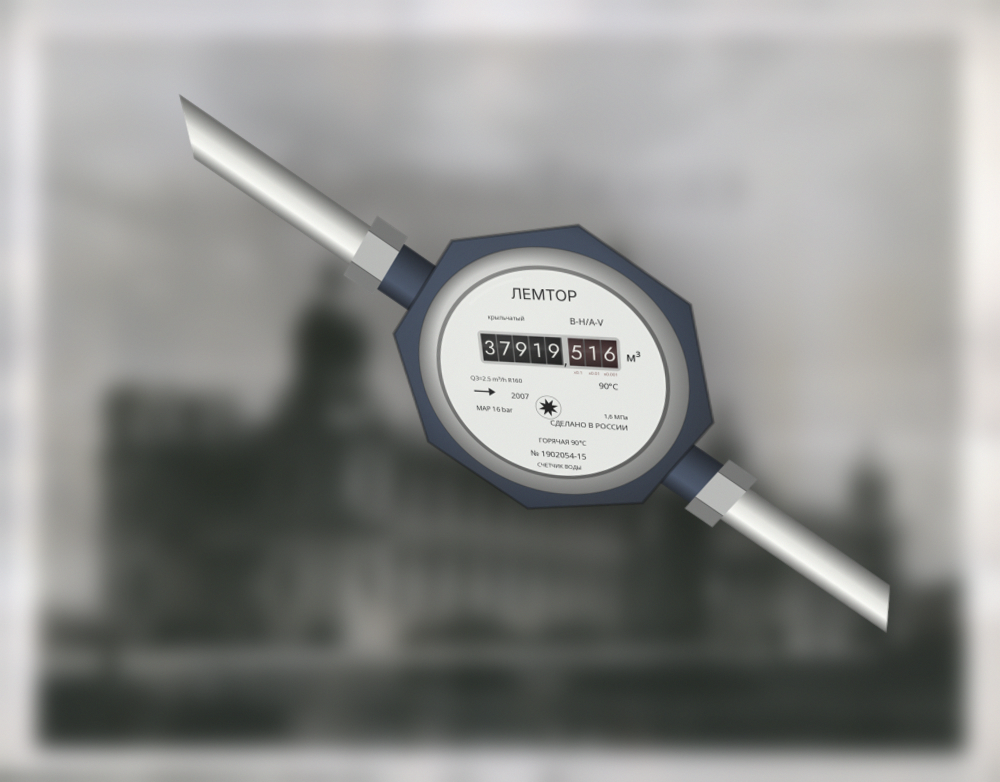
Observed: 37919.516 m³
